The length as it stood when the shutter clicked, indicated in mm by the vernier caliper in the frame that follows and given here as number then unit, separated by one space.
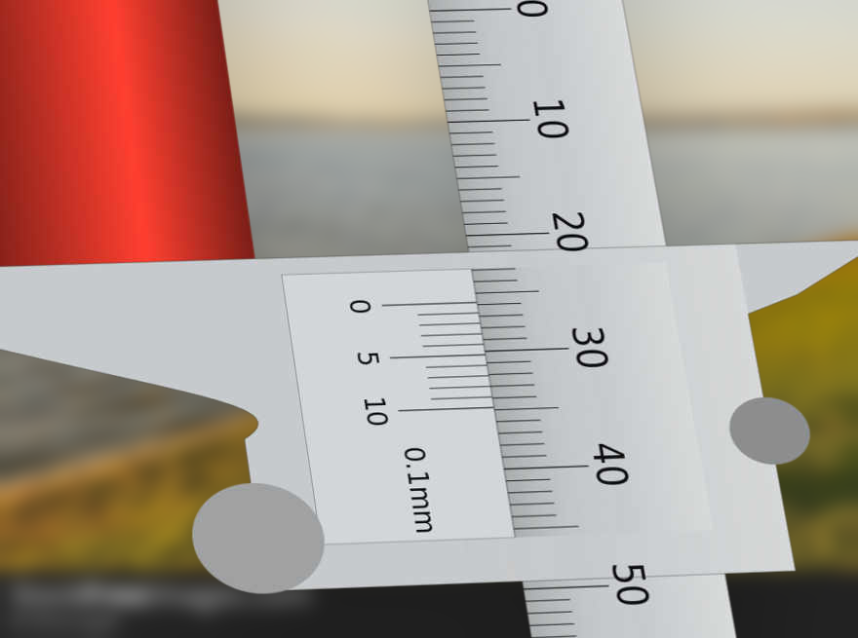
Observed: 25.8 mm
